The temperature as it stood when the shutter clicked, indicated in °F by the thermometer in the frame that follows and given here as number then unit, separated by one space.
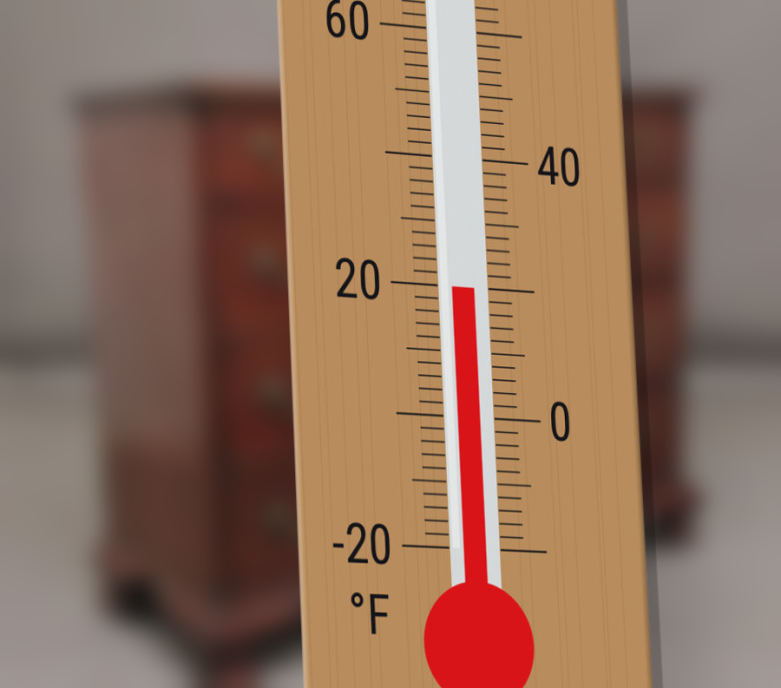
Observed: 20 °F
